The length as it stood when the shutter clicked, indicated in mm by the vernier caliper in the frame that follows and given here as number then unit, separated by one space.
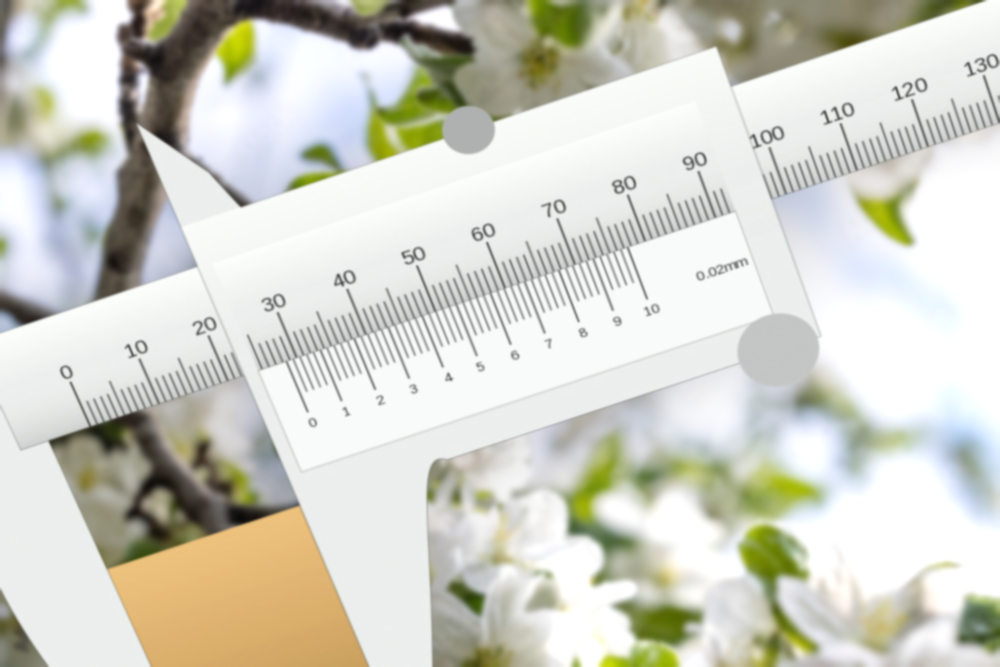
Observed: 28.5 mm
